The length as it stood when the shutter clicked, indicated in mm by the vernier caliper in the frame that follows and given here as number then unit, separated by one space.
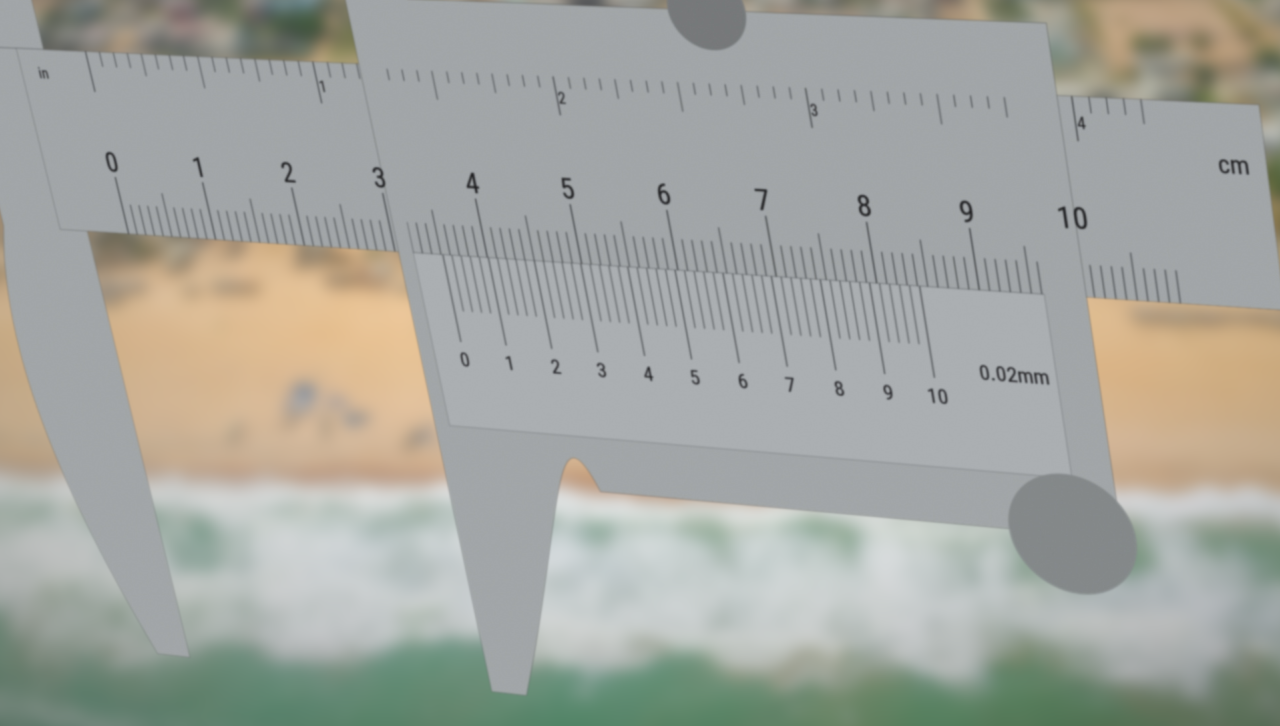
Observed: 35.2 mm
